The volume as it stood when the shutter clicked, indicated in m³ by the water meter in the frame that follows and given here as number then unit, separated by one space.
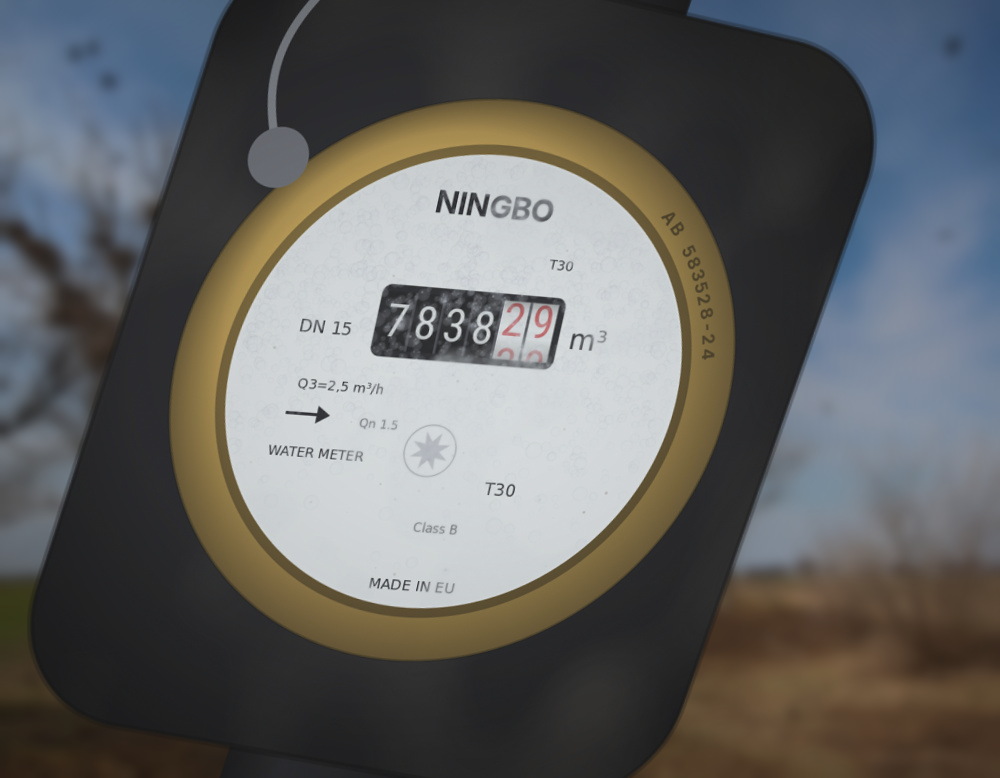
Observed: 7838.29 m³
